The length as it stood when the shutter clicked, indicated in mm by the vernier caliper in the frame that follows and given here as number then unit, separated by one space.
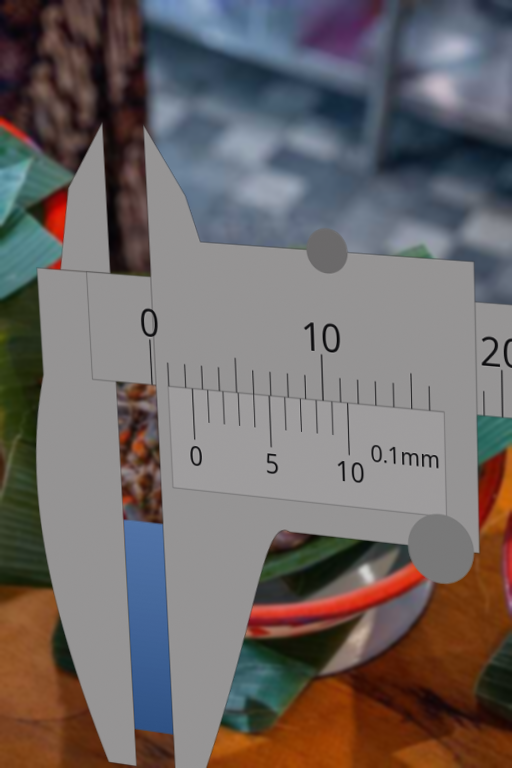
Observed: 2.4 mm
